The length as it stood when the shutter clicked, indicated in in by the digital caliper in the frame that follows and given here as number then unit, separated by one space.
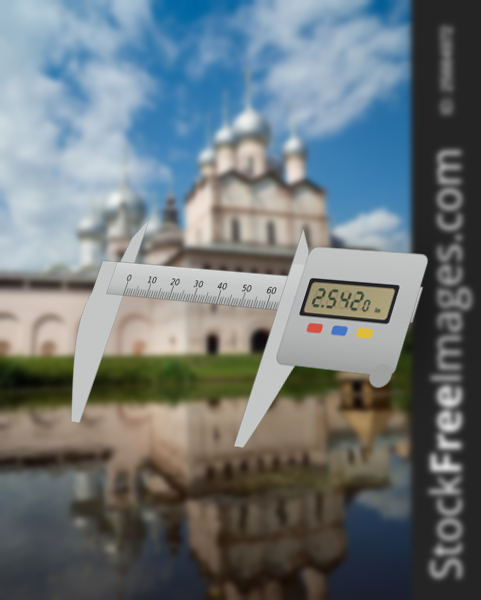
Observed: 2.5420 in
